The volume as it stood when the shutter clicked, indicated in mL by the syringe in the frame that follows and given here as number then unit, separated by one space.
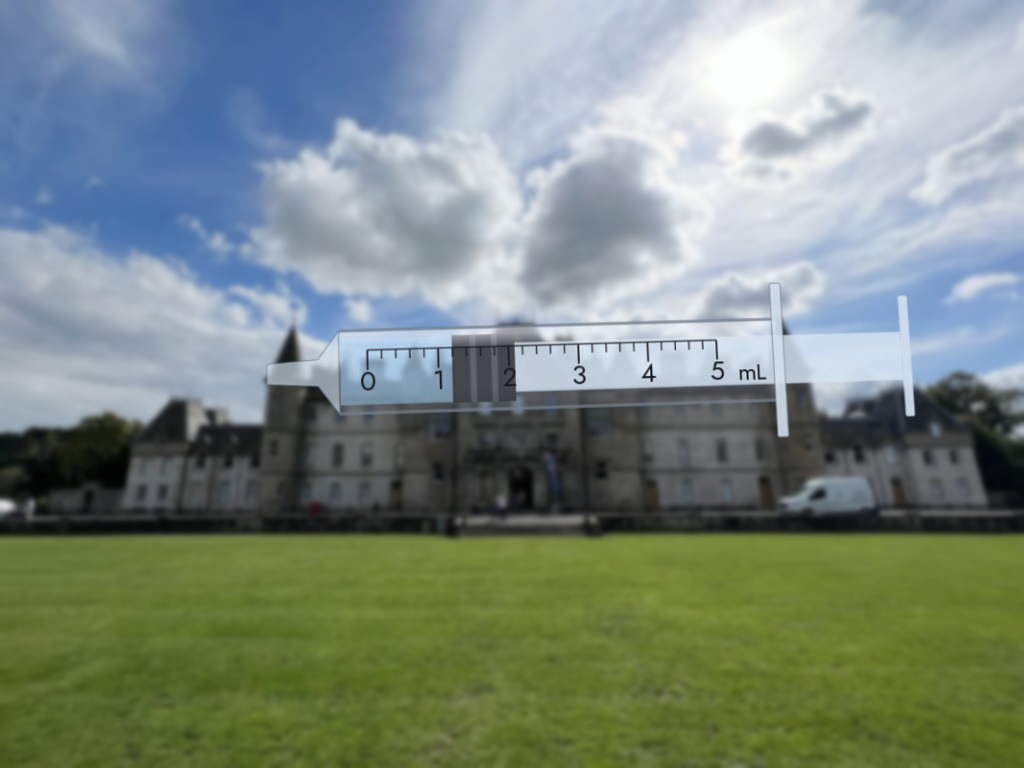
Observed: 1.2 mL
